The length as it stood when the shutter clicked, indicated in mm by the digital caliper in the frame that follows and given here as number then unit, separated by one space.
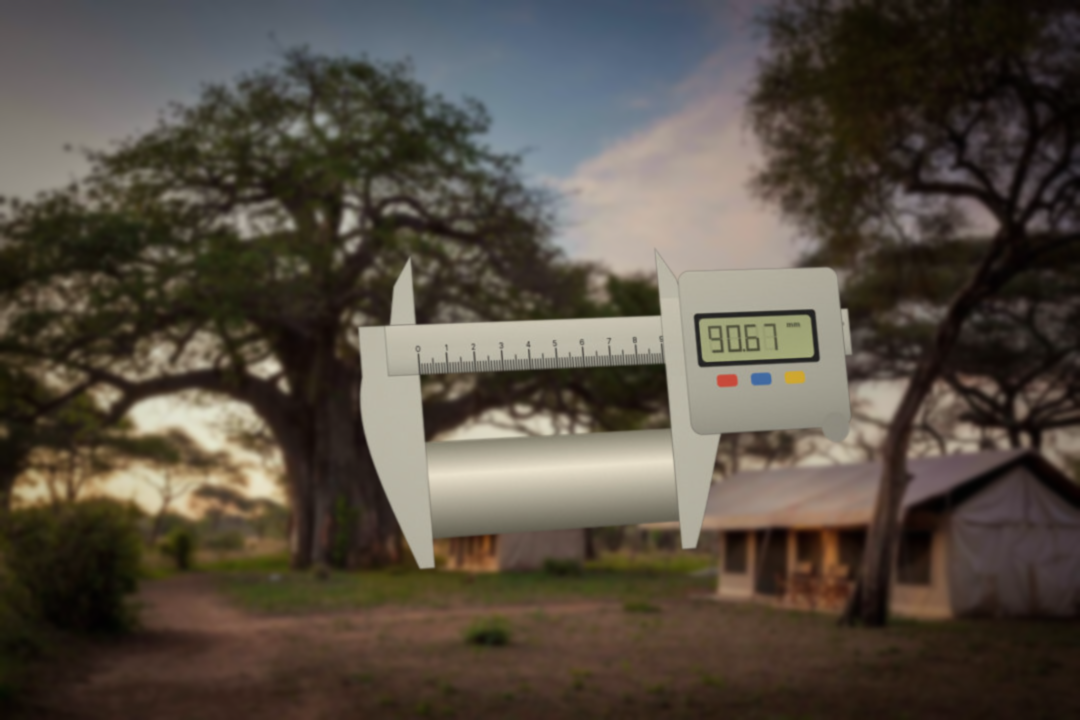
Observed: 90.67 mm
